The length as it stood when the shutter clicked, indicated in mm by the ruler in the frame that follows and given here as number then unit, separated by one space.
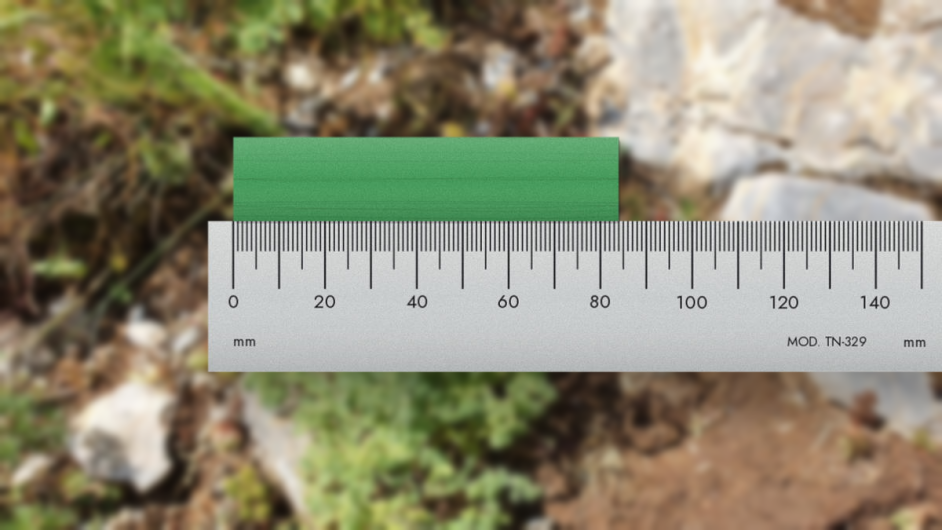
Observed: 84 mm
